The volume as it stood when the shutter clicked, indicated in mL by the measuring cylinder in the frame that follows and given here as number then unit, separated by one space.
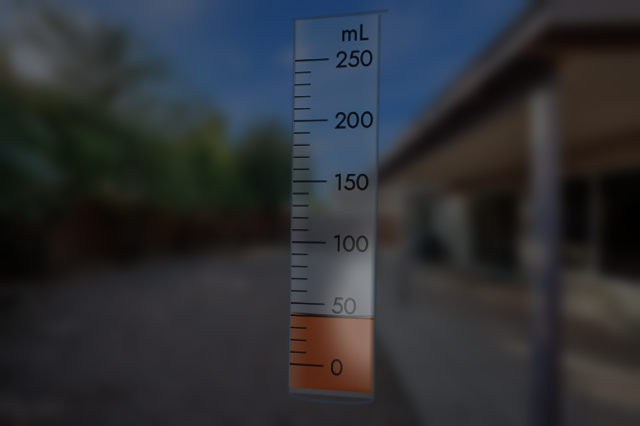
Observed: 40 mL
